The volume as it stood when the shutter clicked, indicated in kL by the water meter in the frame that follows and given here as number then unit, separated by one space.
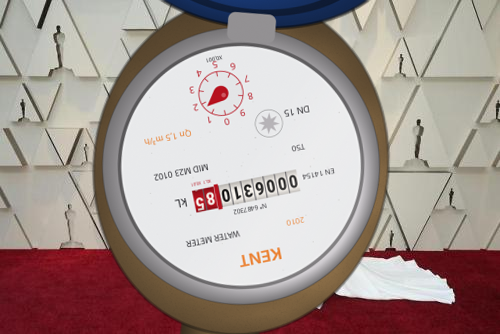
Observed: 6310.851 kL
